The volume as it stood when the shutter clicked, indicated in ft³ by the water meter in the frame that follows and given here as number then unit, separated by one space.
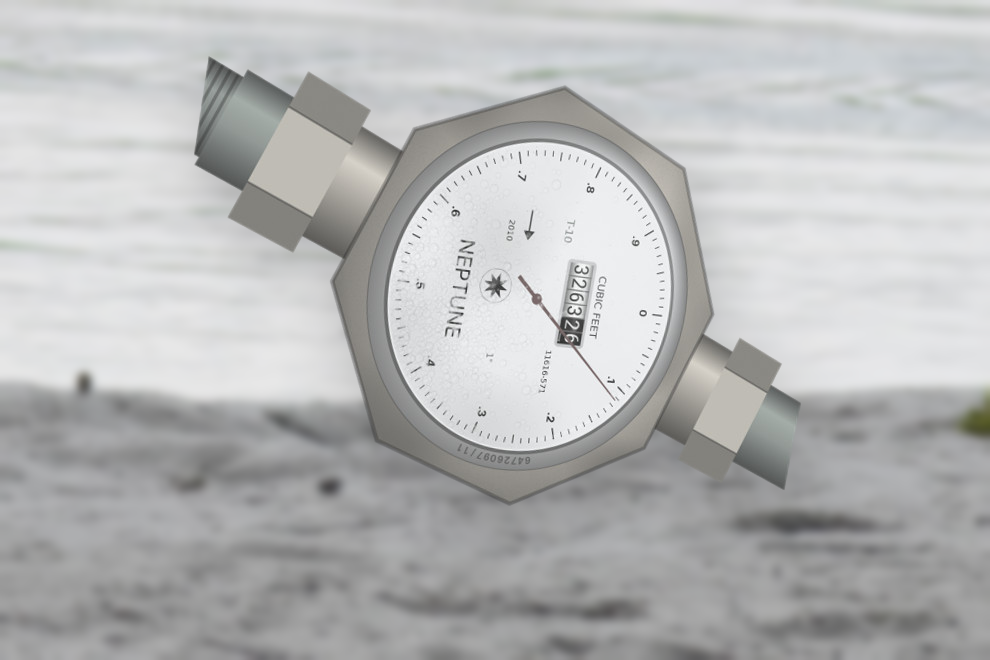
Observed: 326326.11 ft³
